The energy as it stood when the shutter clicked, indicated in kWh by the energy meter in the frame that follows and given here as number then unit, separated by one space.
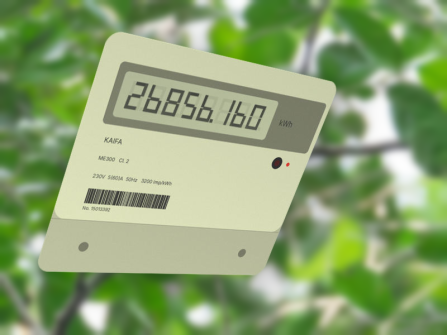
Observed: 26856.160 kWh
